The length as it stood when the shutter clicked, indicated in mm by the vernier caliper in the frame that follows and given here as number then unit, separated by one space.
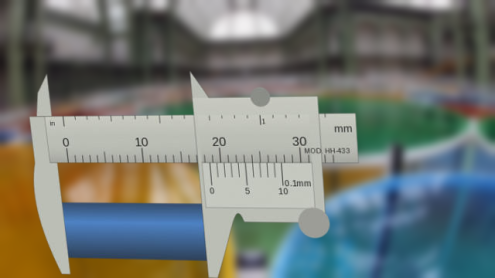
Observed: 18.6 mm
